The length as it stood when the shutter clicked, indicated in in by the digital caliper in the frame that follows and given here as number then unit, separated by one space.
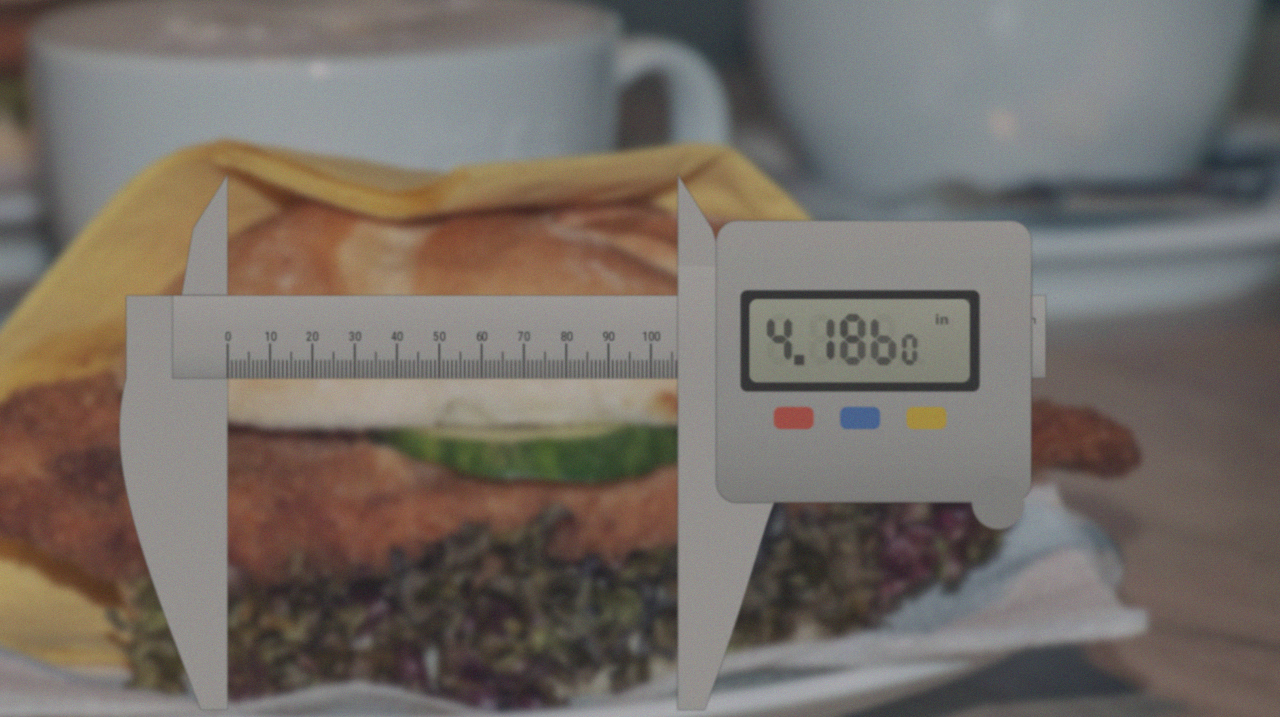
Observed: 4.1860 in
